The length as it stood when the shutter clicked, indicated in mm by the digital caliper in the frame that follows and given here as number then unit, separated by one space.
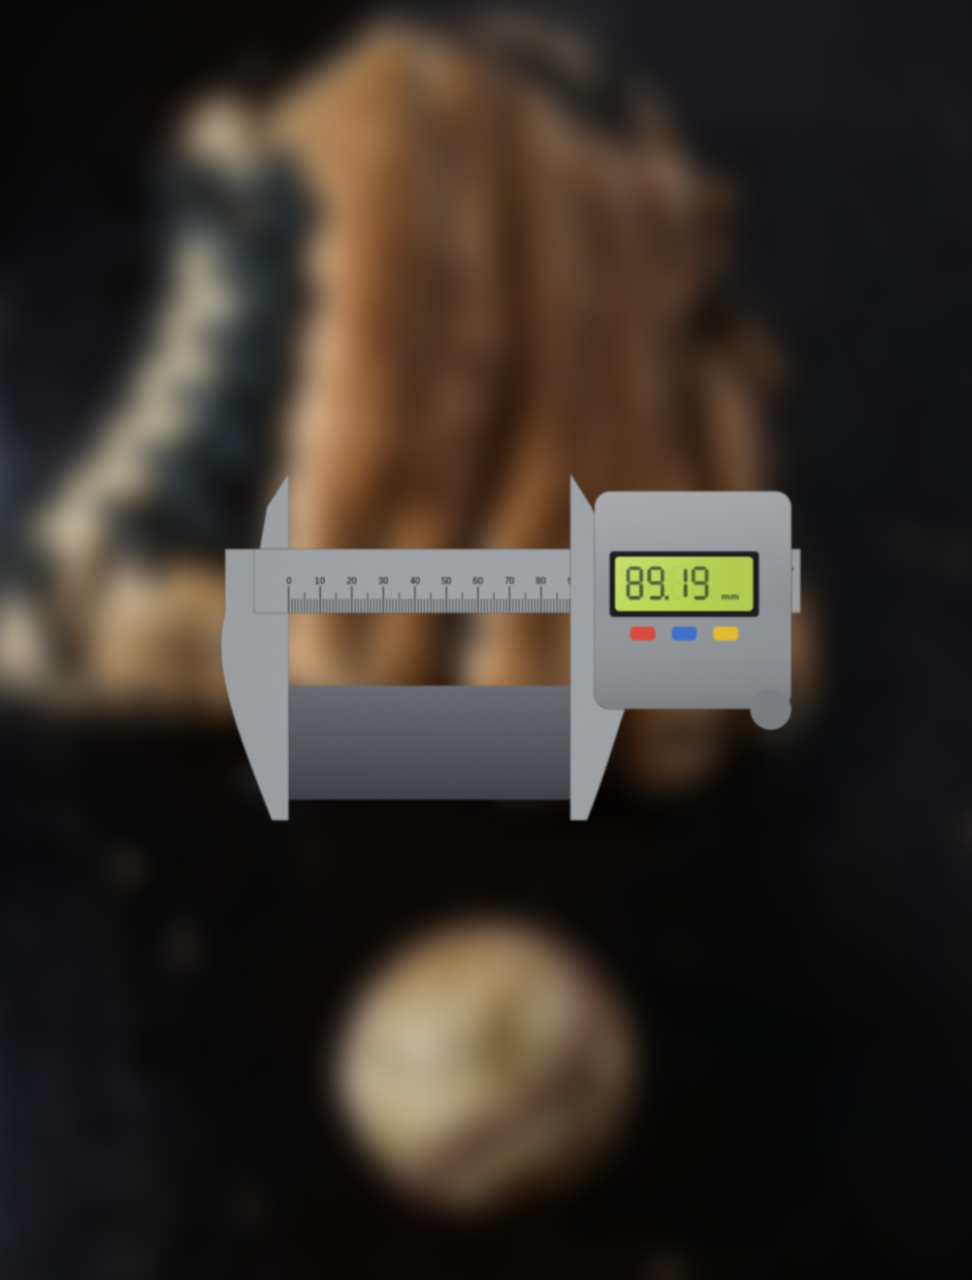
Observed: 89.19 mm
